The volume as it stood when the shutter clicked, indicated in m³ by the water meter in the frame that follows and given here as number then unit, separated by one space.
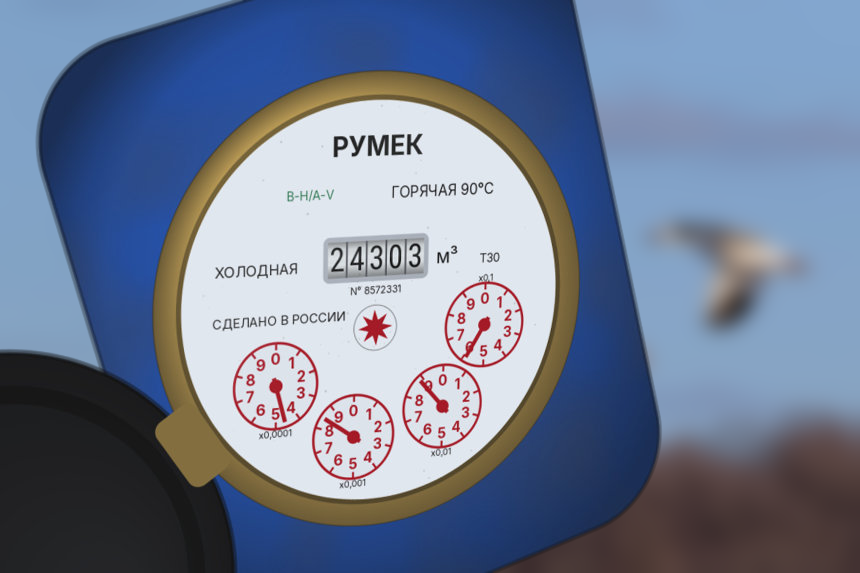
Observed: 24303.5884 m³
